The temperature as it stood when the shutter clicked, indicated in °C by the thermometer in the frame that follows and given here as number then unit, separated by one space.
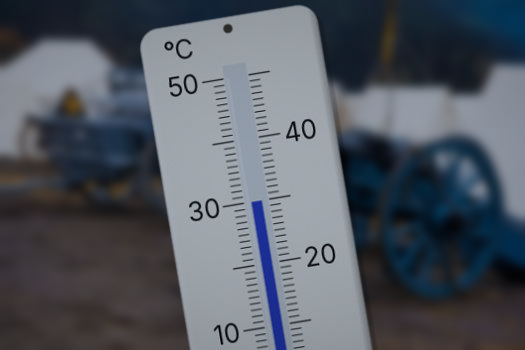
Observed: 30 °C
